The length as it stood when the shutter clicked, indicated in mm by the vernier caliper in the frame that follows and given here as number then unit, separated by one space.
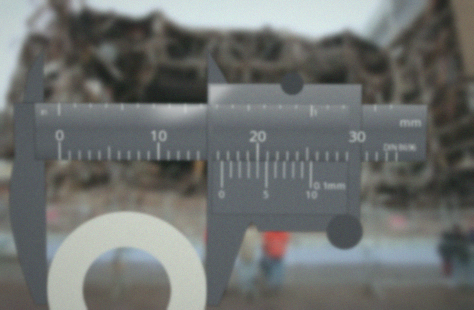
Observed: 16.4 mm
